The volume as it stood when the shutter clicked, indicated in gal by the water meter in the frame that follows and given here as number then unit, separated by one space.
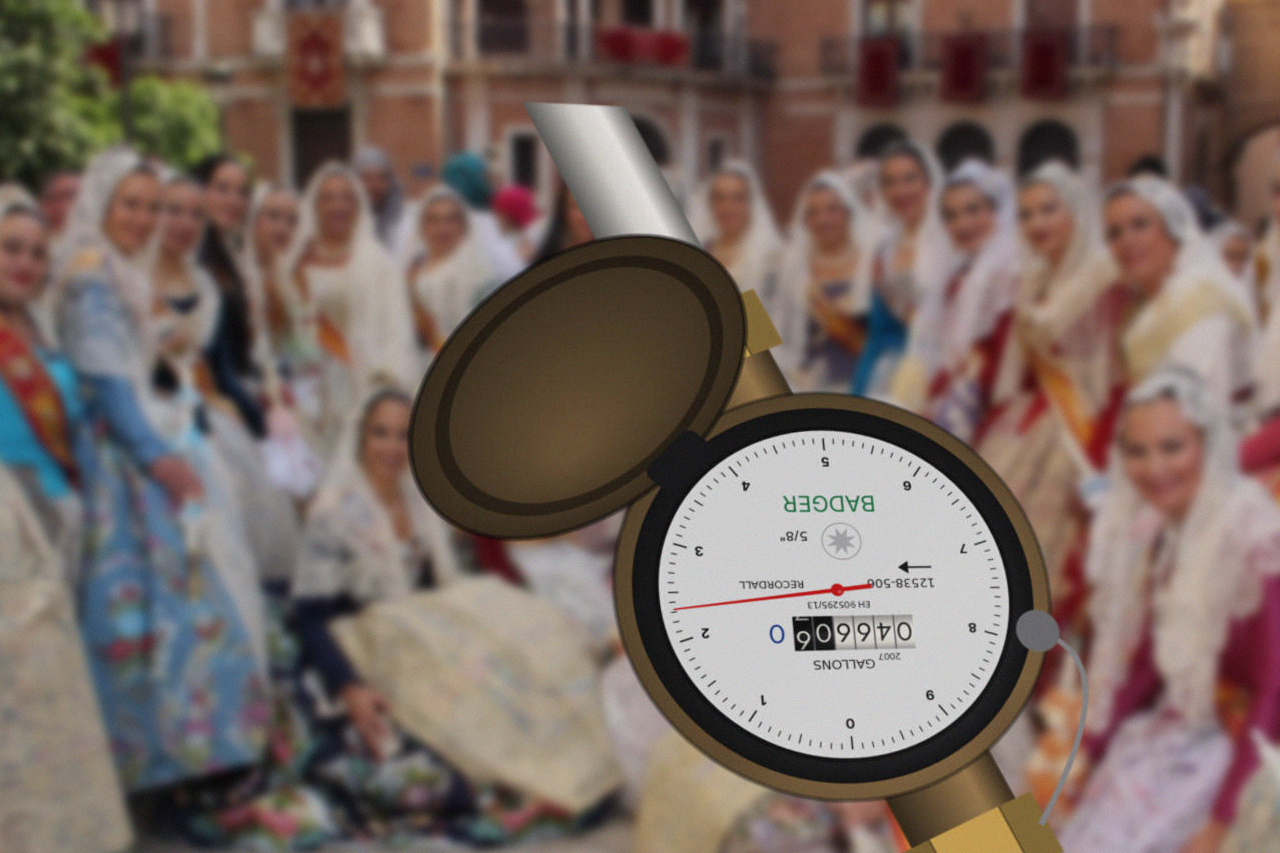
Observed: 466062.3 gal
